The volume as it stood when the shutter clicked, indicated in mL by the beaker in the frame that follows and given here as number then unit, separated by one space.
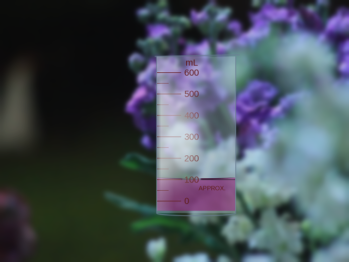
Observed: 100 mL
